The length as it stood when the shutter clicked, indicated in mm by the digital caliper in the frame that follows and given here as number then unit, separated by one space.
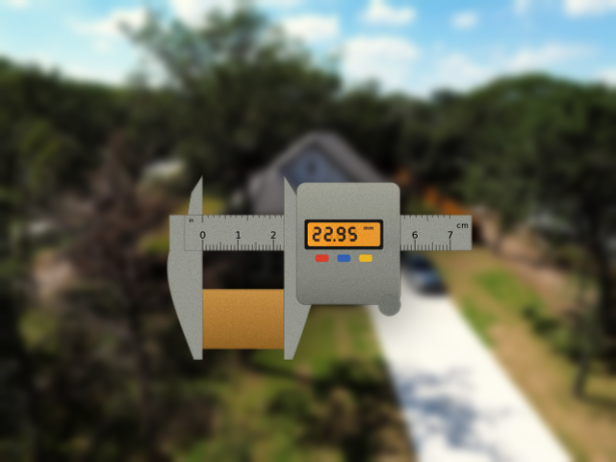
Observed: 22.95 mm
